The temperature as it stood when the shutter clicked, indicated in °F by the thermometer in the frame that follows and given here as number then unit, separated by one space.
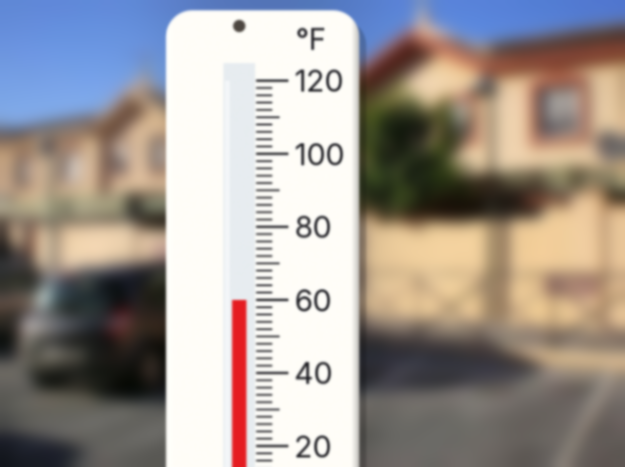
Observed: 60 °F
